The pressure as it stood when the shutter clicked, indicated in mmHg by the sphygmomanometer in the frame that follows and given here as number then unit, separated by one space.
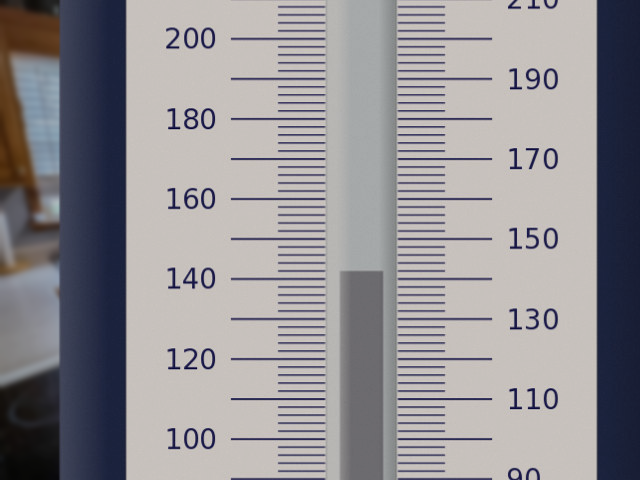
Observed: 142 mmHg
